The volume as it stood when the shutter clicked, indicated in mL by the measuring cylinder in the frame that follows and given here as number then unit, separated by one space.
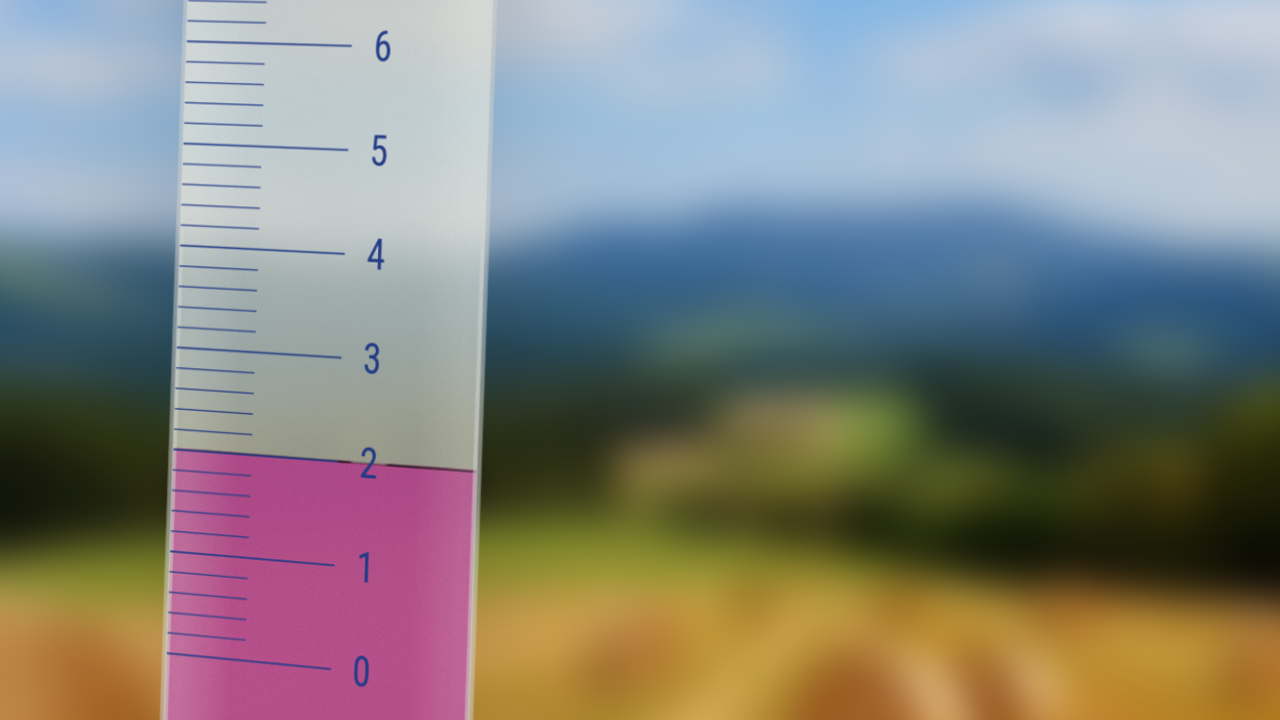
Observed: 2 mL
